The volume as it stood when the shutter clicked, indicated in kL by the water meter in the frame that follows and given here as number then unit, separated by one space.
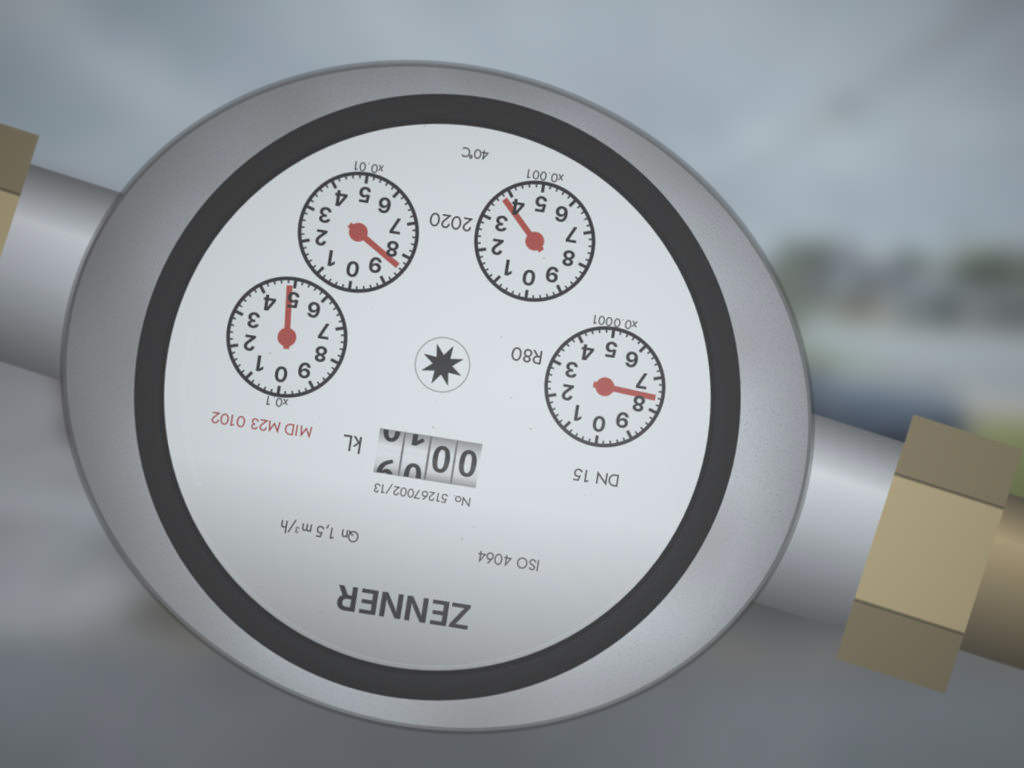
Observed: 9.4837 kL
